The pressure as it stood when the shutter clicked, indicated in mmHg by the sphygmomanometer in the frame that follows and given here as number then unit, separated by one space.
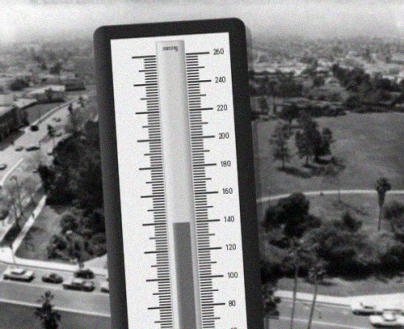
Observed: 140 mmHg
